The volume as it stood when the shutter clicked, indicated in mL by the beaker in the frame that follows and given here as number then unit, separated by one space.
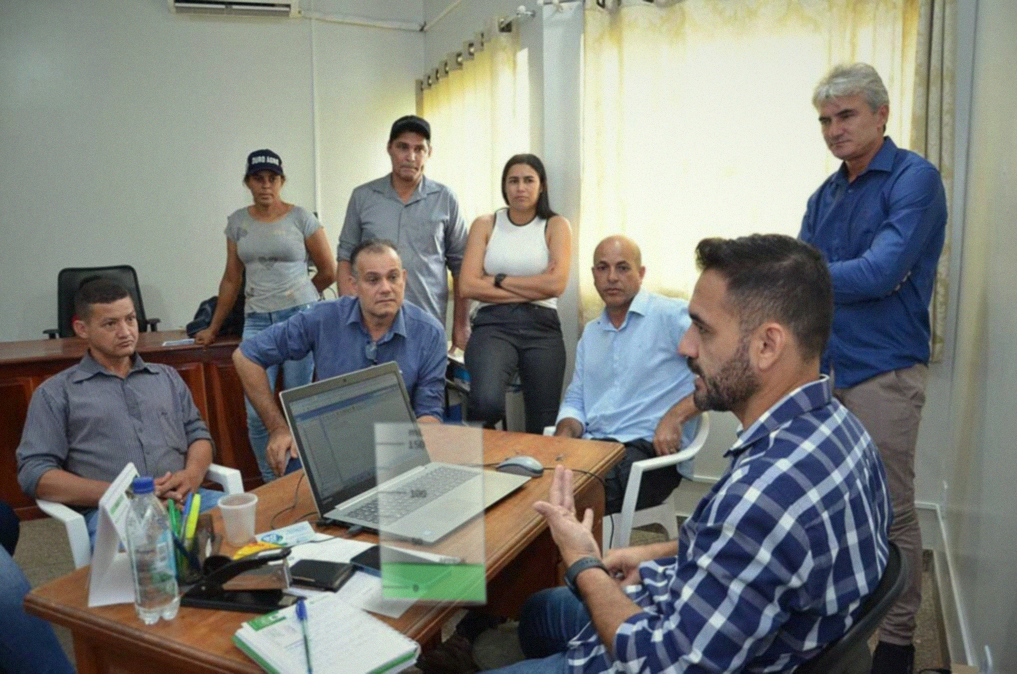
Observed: 25 mL
